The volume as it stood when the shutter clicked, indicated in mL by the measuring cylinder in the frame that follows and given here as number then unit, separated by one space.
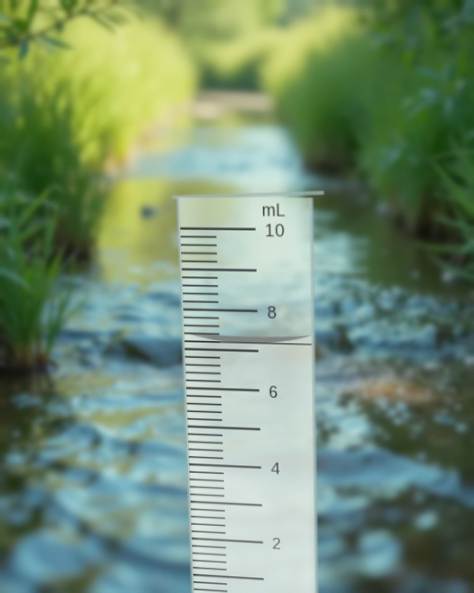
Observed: 7.2 mL
